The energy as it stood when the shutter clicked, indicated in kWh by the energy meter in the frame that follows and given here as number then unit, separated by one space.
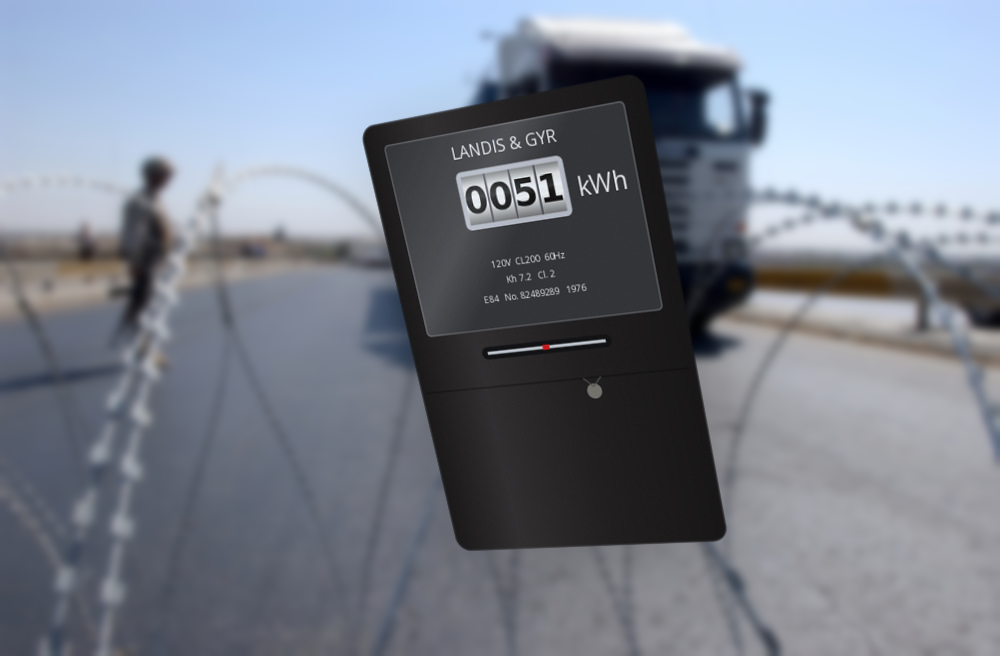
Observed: 51 kWh
